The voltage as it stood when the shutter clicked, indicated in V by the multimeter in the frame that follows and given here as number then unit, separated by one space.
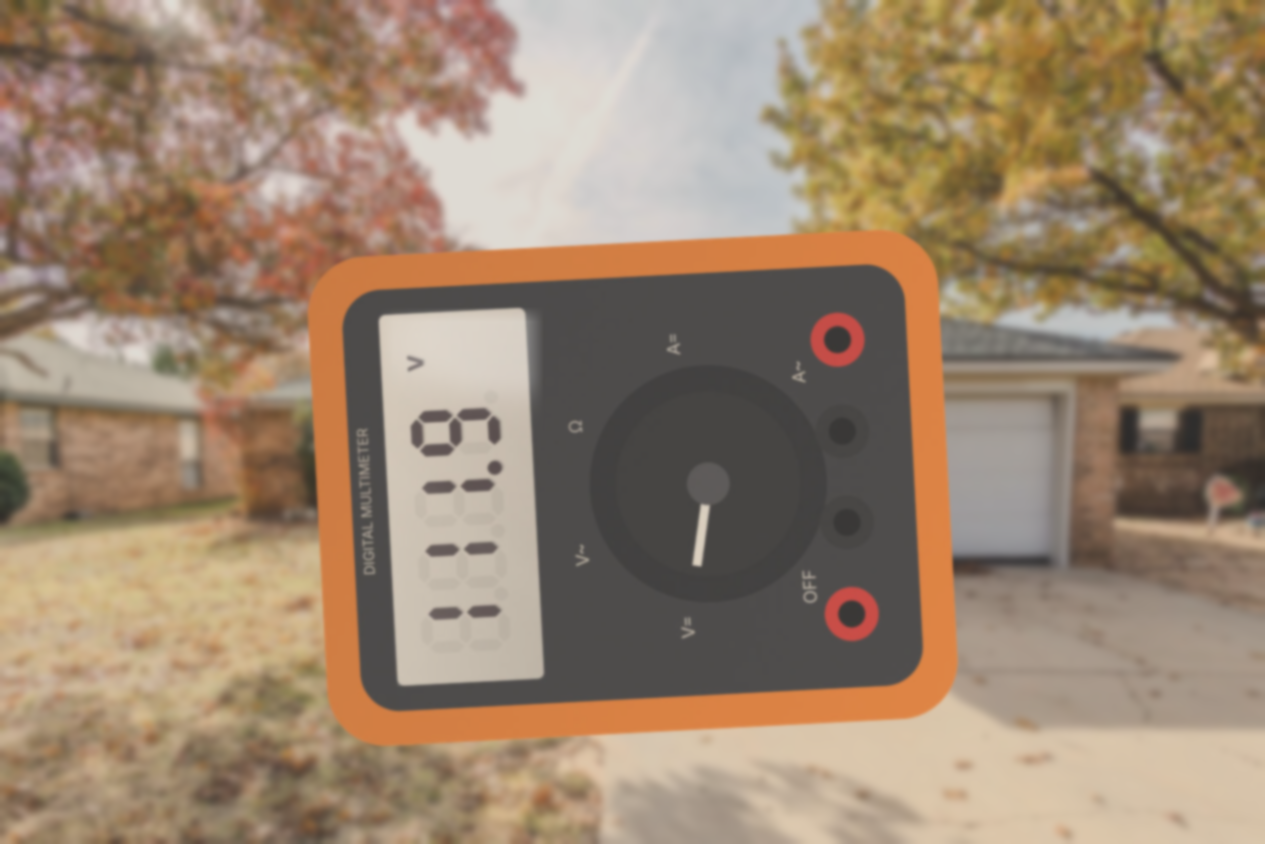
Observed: 111.9 V
